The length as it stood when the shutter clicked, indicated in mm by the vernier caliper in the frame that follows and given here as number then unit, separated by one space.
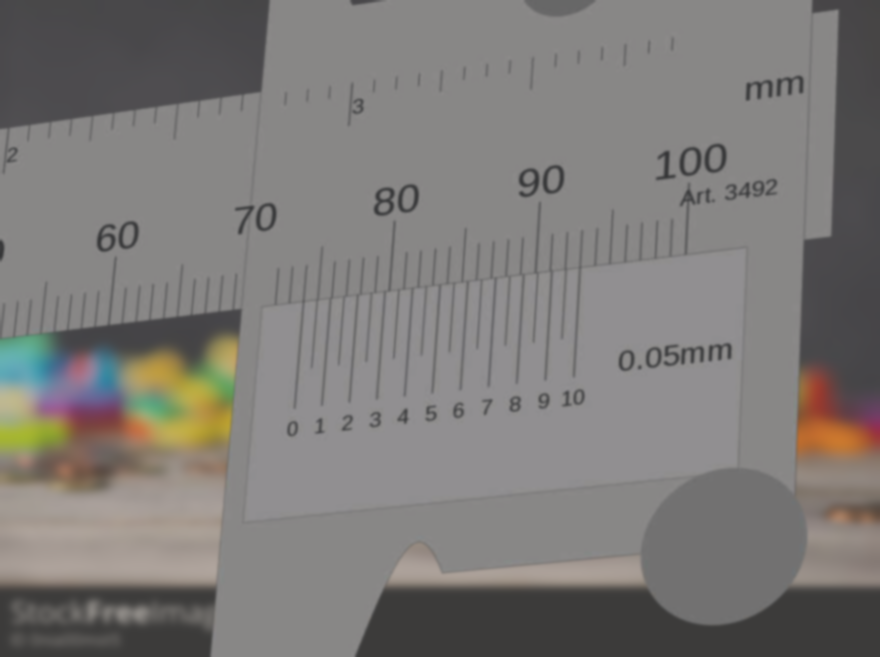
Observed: 74.0 mm
